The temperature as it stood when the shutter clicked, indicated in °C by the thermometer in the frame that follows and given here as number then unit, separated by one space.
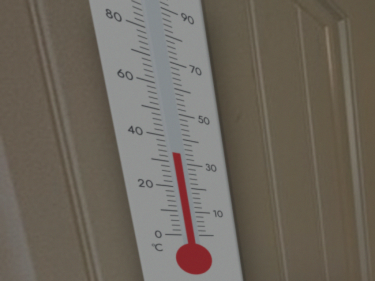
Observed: 34 °C
